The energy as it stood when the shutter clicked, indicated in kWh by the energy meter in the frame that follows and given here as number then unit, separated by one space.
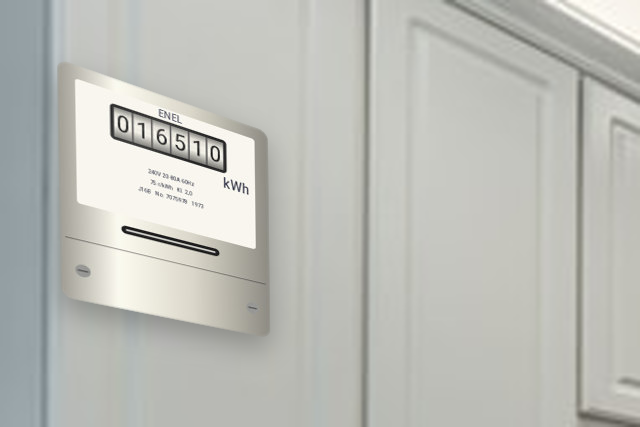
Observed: 16510 kWh
